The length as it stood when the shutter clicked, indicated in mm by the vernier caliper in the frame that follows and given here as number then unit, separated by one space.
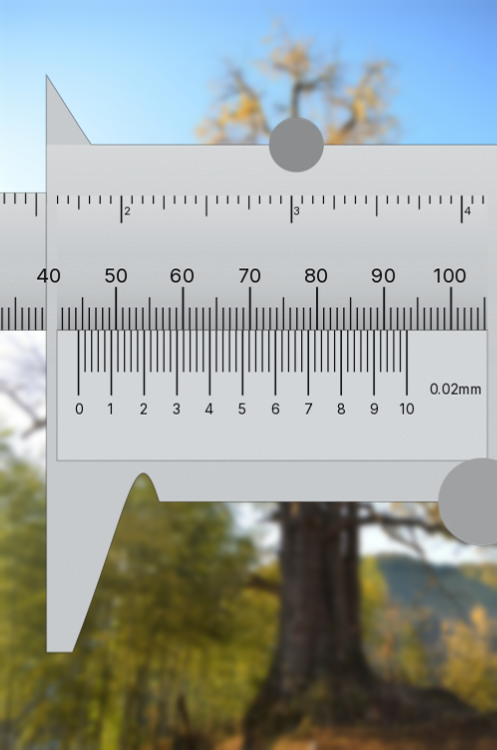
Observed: 44.4 mm
